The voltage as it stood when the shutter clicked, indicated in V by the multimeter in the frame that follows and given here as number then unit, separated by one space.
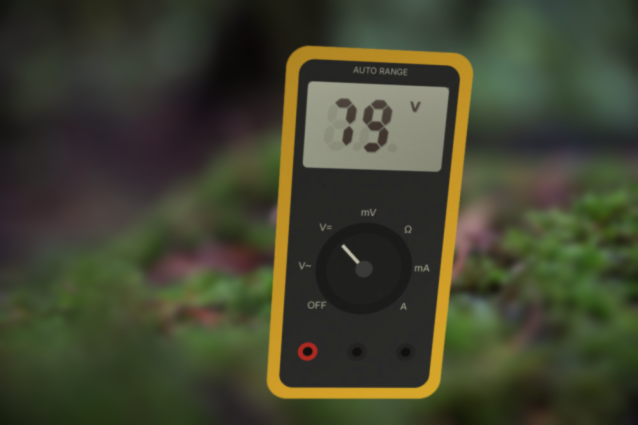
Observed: 79 V
